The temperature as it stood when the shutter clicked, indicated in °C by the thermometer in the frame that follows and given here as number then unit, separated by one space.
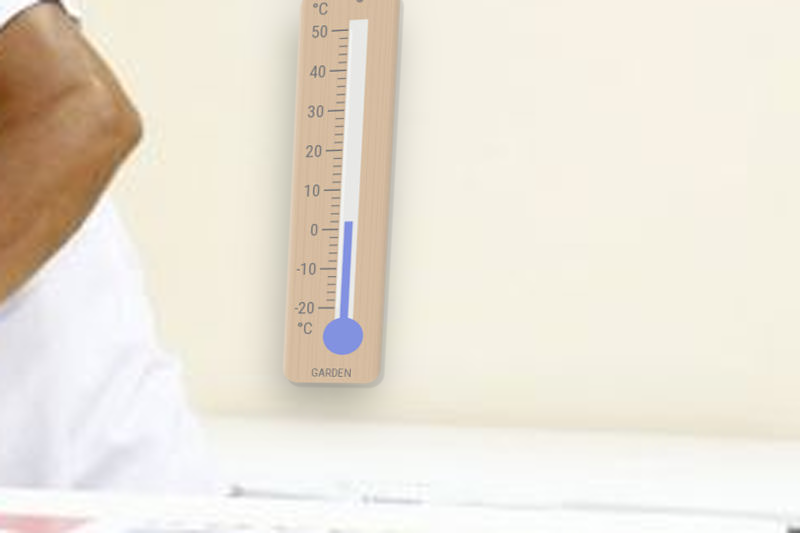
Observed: 2 °C
